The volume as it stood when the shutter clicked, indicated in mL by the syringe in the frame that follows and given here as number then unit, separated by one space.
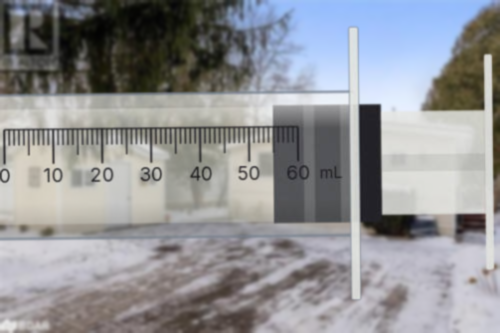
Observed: 55 mL
